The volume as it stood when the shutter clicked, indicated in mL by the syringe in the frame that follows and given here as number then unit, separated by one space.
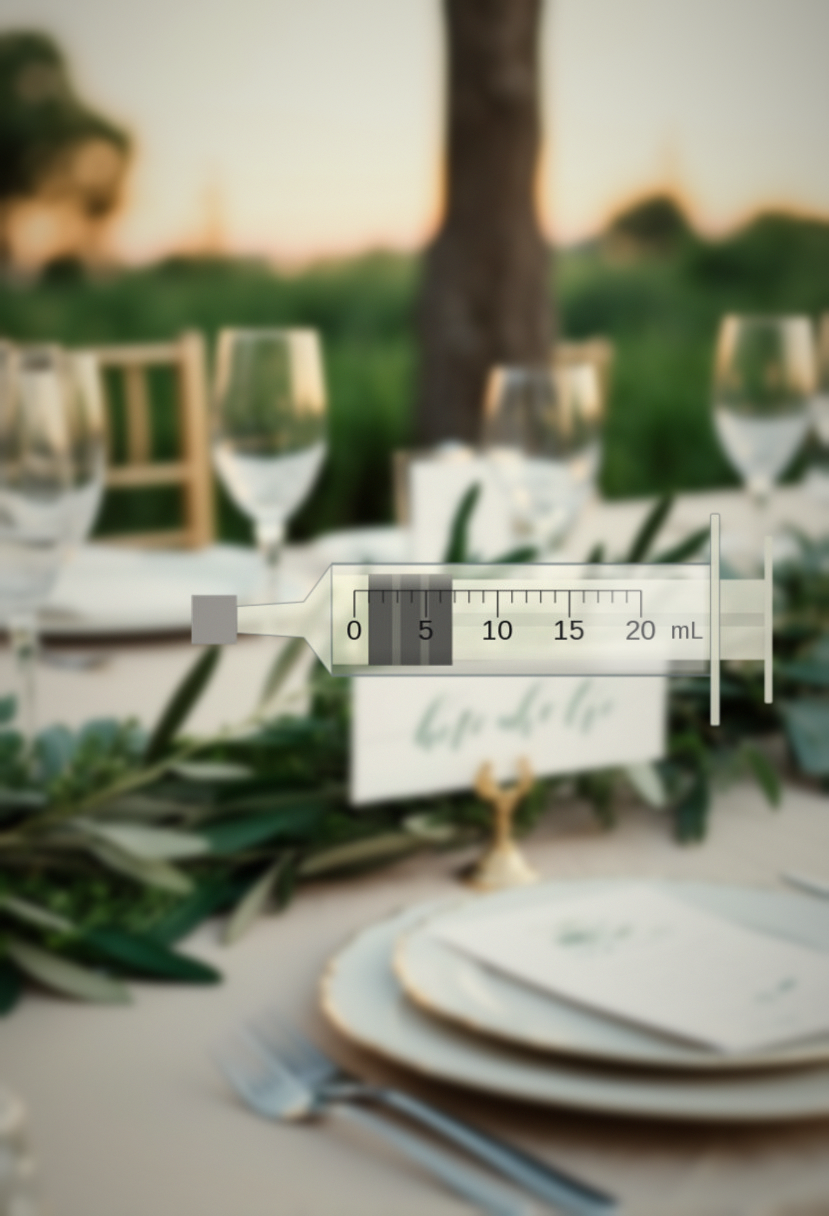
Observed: 1 mL
